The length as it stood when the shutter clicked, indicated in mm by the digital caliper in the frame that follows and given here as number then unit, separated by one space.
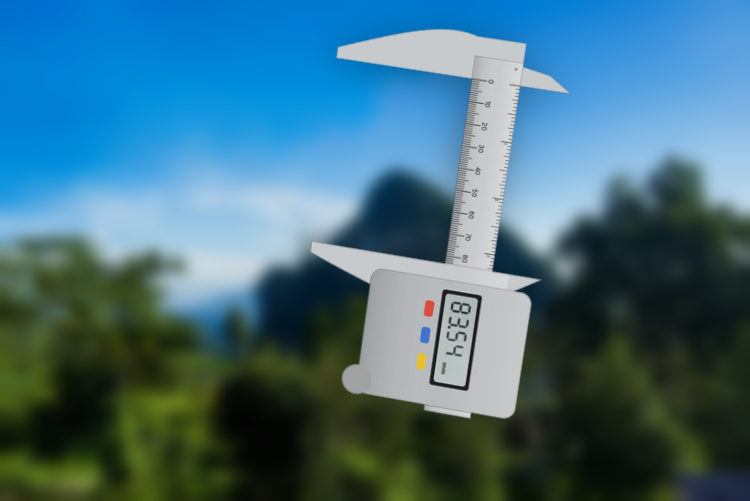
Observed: 83.54 mm
